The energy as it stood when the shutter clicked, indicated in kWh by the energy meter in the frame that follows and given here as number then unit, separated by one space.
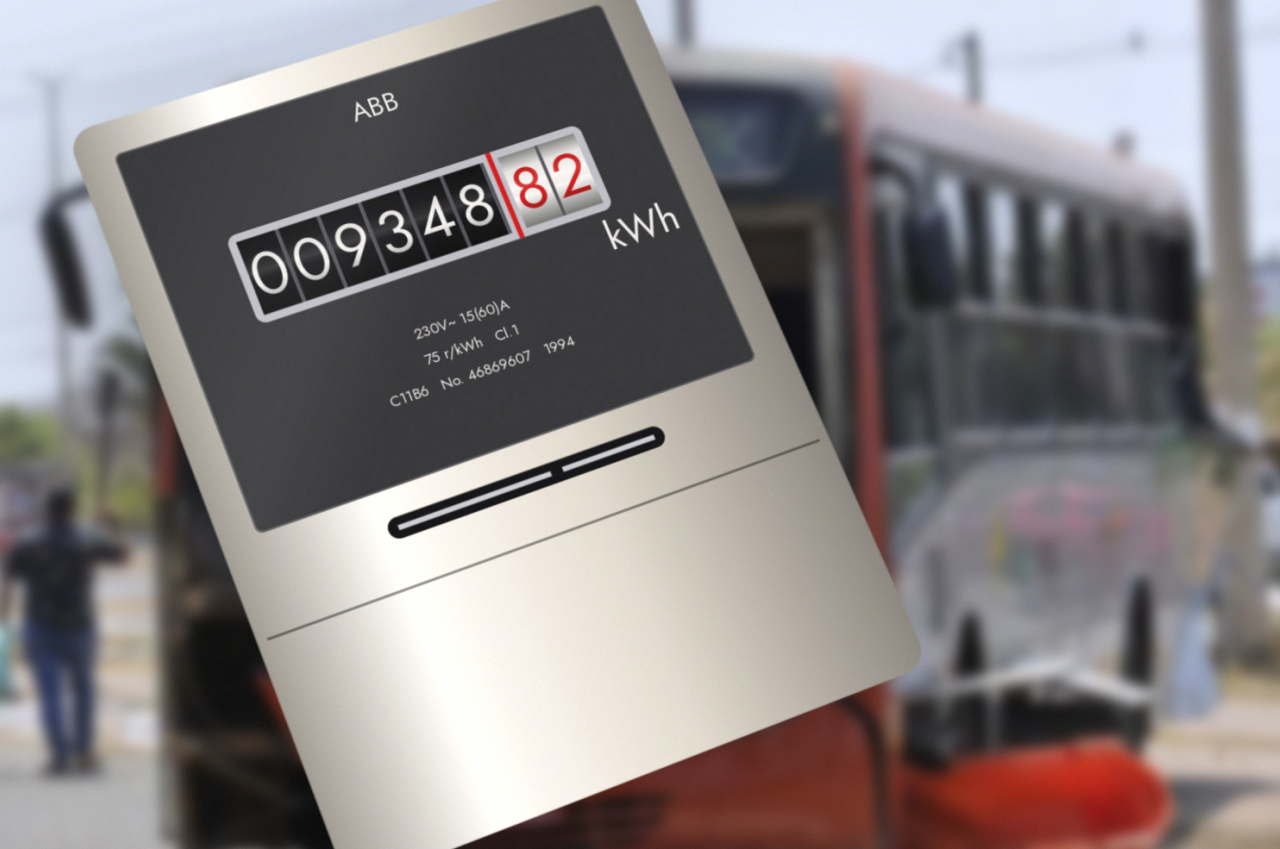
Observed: 9348.82 kWh
